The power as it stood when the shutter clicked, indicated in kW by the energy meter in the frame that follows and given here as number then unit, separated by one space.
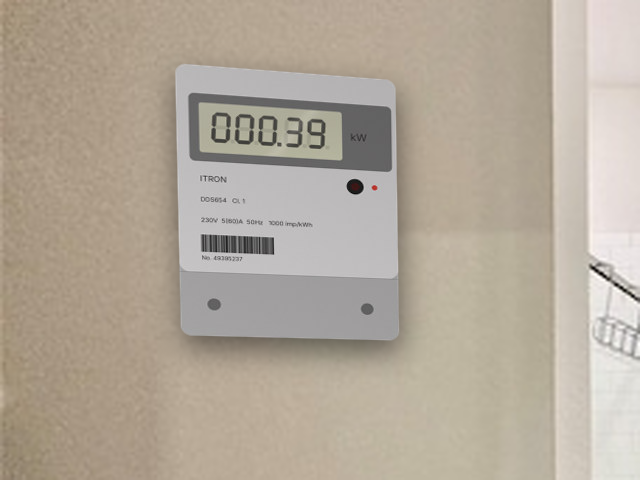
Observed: 0.39 kW
